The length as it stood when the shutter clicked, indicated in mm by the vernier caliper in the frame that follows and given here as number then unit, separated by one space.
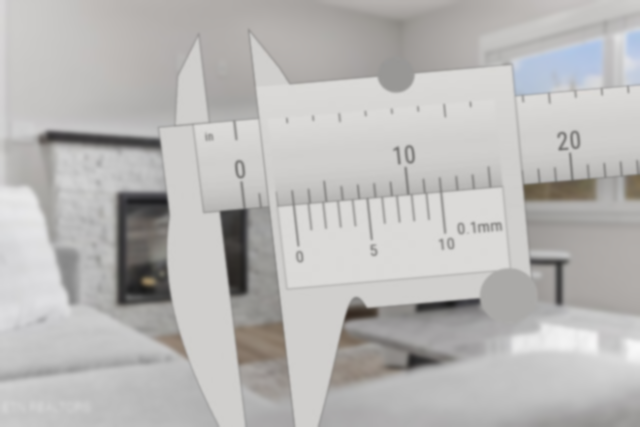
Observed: 3.0 mm
